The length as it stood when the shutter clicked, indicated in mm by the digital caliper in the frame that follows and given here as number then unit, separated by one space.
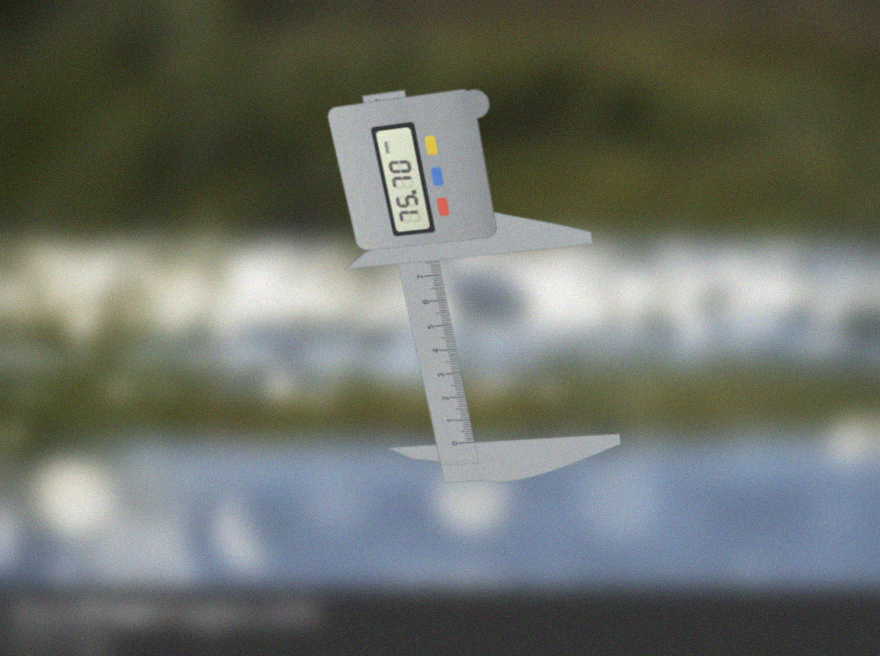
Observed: 75.70 mm
